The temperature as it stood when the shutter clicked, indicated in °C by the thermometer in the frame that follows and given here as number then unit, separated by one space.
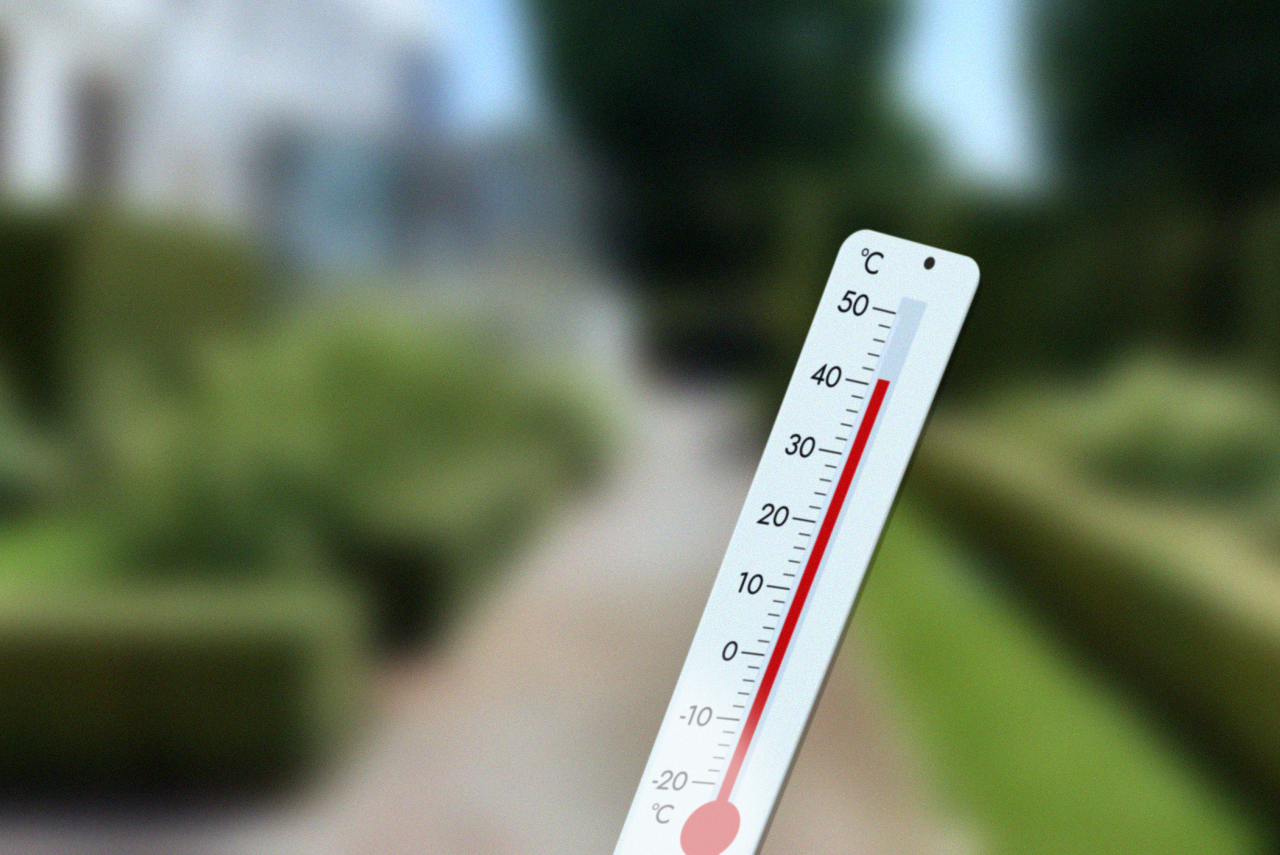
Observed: 41 °C
